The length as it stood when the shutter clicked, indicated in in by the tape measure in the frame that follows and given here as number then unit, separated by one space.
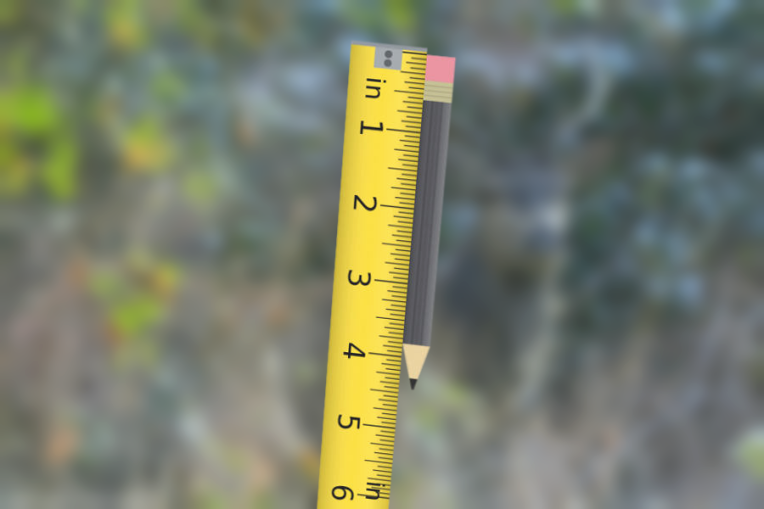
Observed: 4.4375 in
